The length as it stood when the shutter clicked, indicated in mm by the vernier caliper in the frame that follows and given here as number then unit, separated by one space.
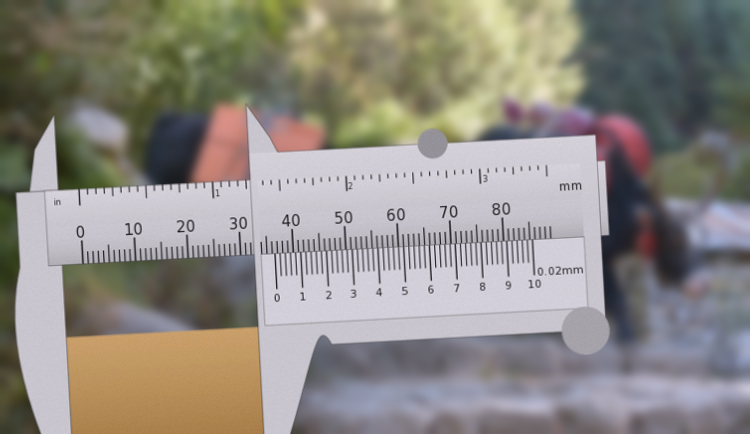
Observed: 36.5 mm
